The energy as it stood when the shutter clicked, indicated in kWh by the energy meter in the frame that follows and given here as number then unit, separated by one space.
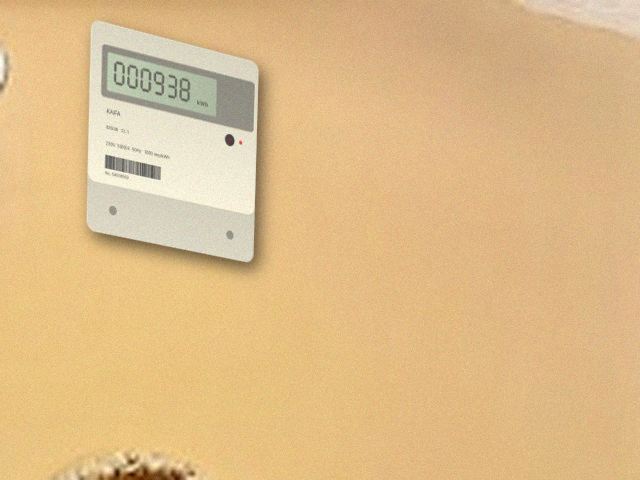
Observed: 938 kWh
